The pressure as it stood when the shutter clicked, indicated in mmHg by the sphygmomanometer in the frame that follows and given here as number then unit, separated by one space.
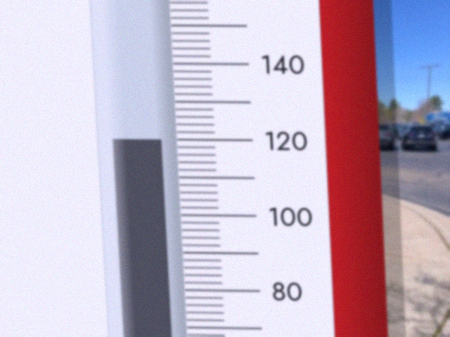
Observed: 120 mmHg
